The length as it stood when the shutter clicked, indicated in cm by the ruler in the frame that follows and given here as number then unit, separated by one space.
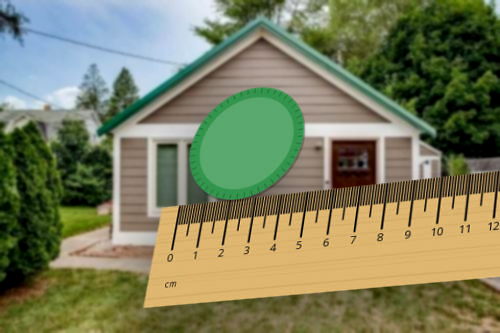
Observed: 4.5 cm
